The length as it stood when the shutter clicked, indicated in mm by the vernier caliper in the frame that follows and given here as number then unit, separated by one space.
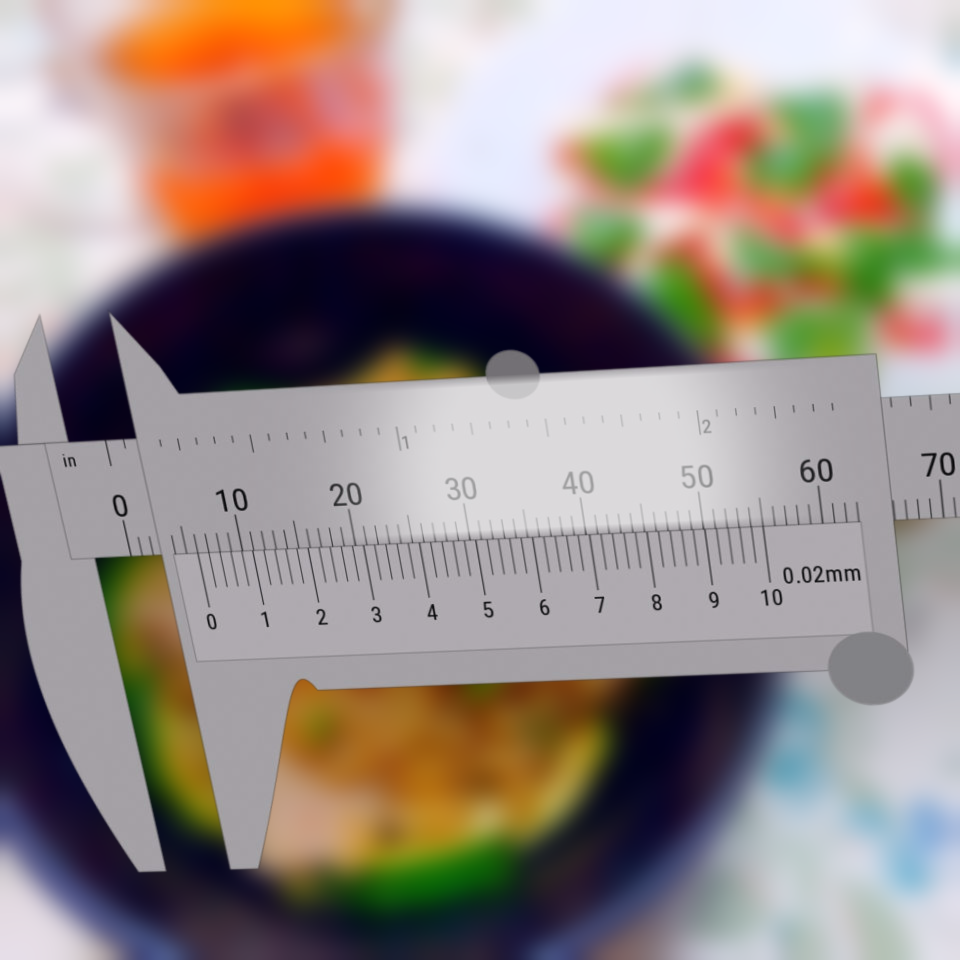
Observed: 6.0 mm
